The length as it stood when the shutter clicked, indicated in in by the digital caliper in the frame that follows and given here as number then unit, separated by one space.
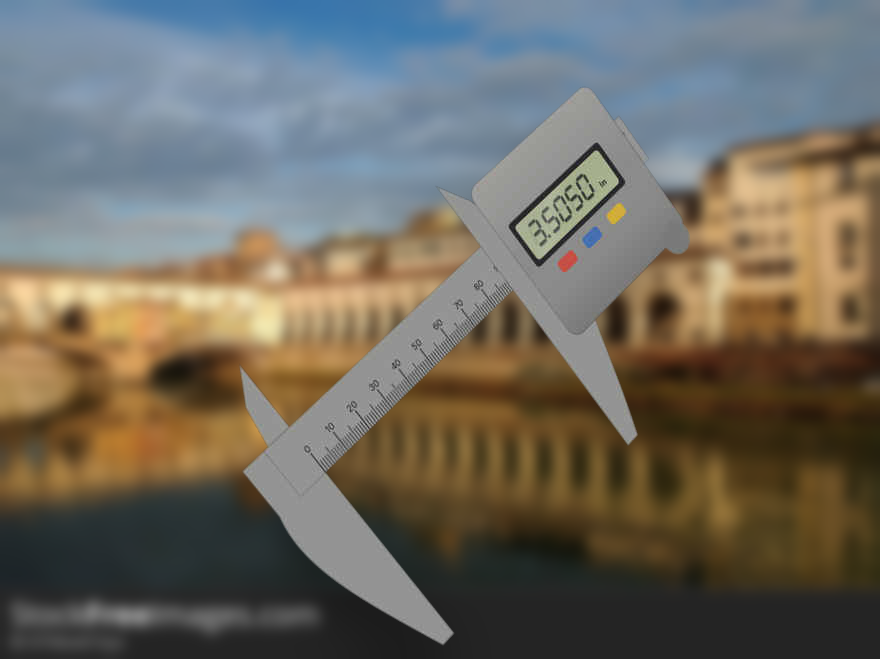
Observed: 3.5050 in
